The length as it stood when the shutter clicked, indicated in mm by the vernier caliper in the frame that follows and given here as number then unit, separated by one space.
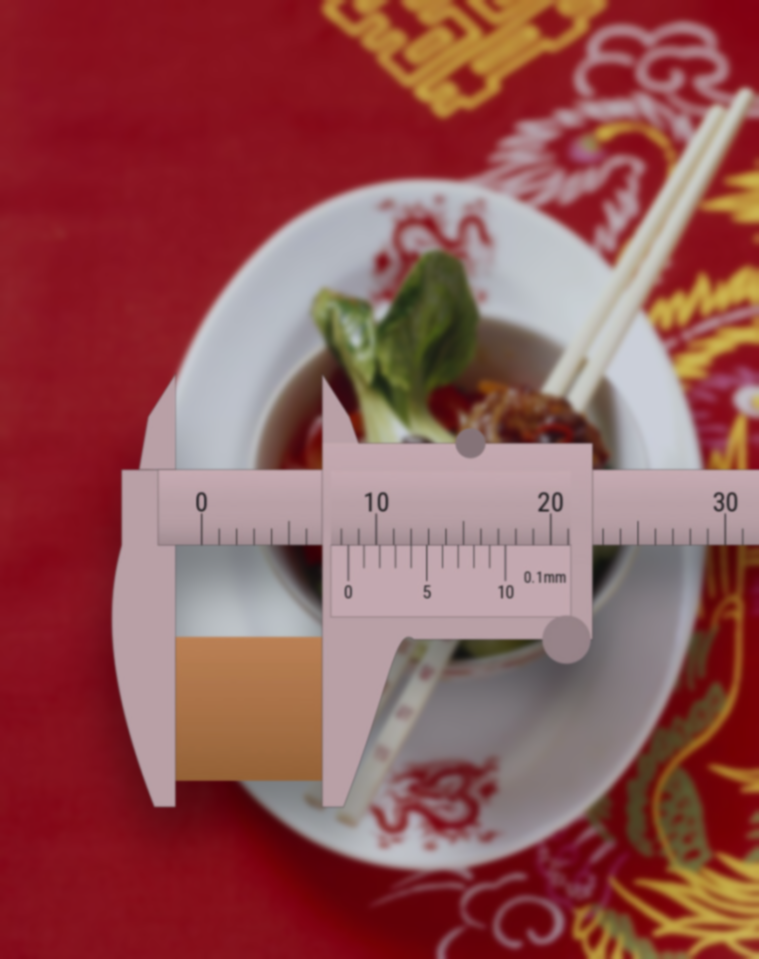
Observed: 8.4 mm
